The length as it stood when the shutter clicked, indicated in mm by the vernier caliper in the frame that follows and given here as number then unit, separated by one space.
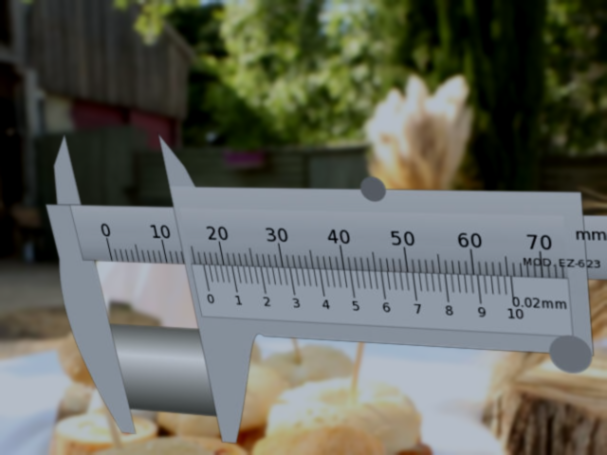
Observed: 16.5 mm
